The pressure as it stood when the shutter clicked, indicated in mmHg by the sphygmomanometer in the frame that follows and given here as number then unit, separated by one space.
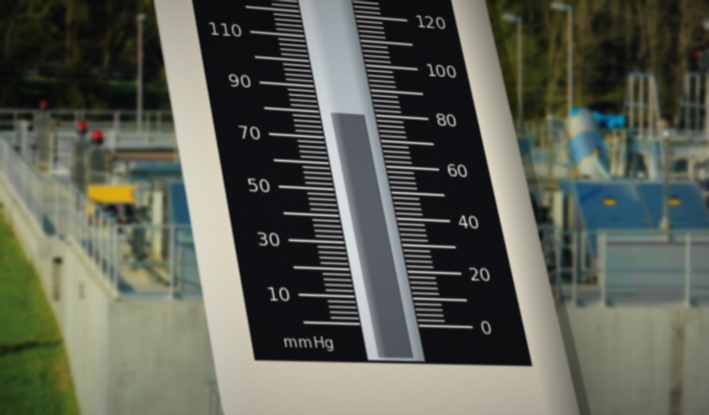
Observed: 80 mmHg
